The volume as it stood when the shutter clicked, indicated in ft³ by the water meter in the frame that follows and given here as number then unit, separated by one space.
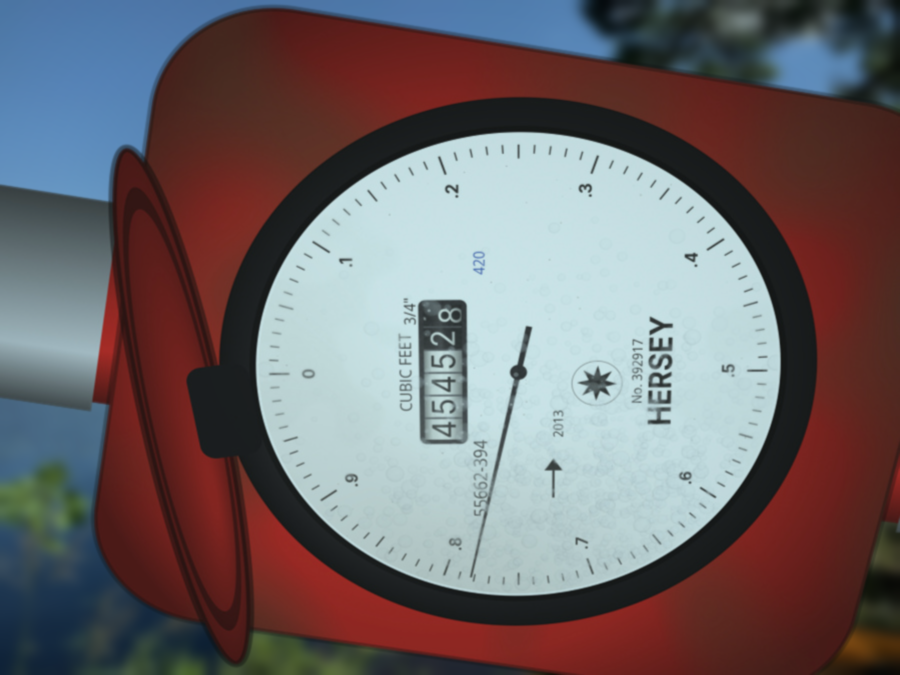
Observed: 454527.78 ft³
